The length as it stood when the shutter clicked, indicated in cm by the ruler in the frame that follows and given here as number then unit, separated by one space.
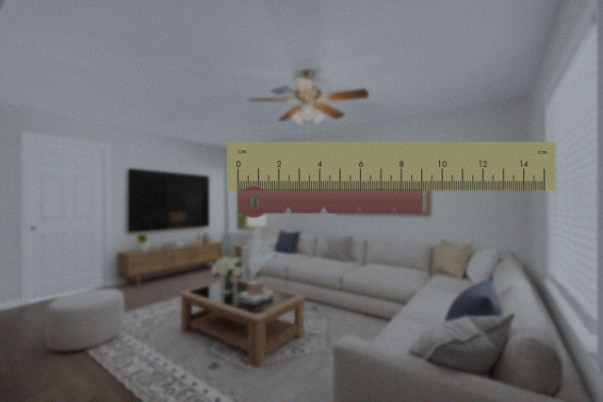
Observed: 9 cm
